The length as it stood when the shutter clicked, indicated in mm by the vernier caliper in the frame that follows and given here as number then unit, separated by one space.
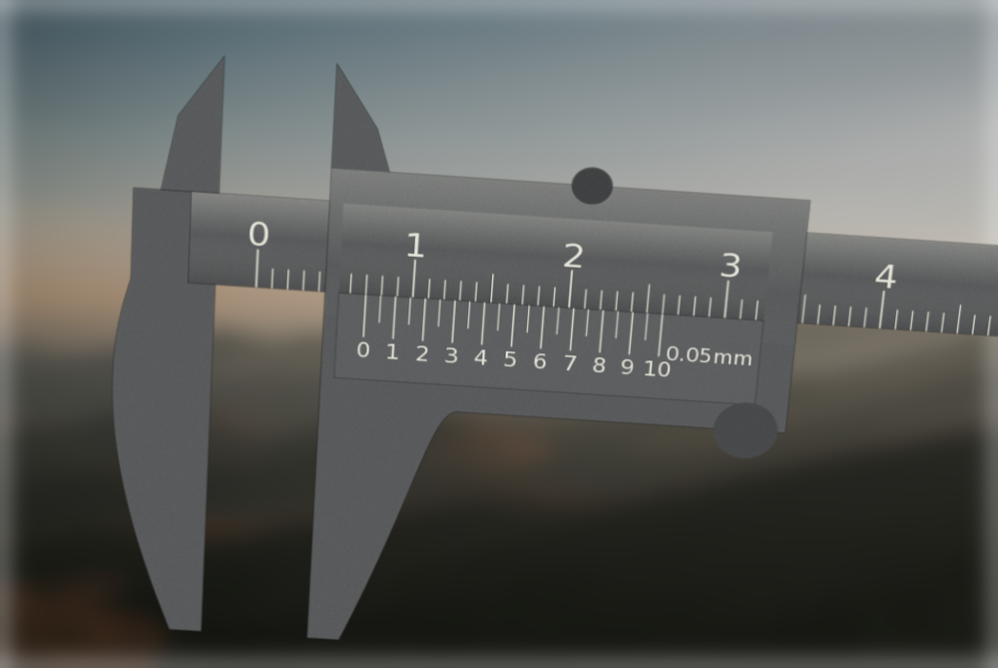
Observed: 7.0 mm
